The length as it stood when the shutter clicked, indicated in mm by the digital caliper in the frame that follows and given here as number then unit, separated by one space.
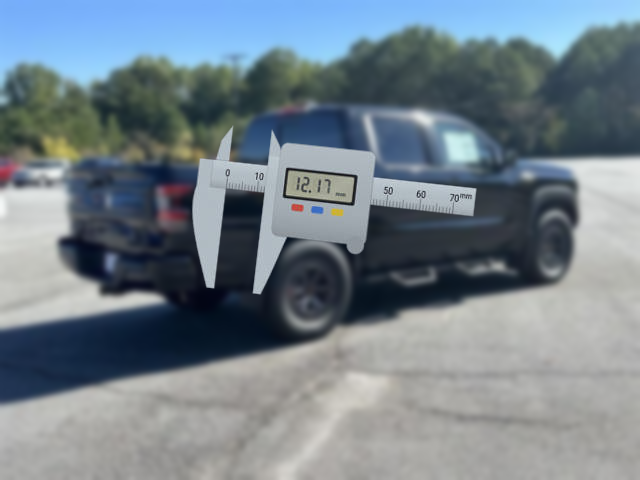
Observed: 12.17 mm
